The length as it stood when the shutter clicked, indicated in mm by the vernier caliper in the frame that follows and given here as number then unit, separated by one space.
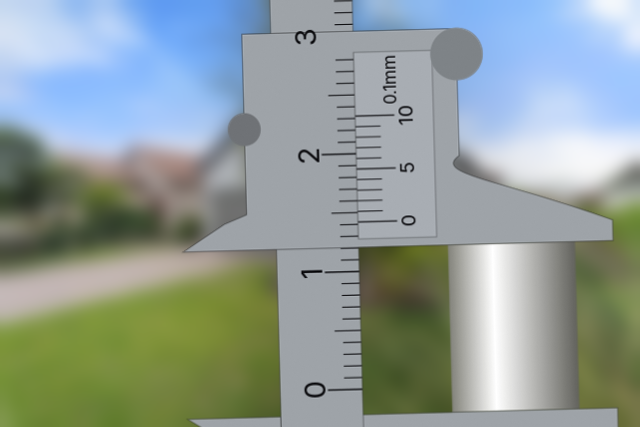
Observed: 14.2 mm
